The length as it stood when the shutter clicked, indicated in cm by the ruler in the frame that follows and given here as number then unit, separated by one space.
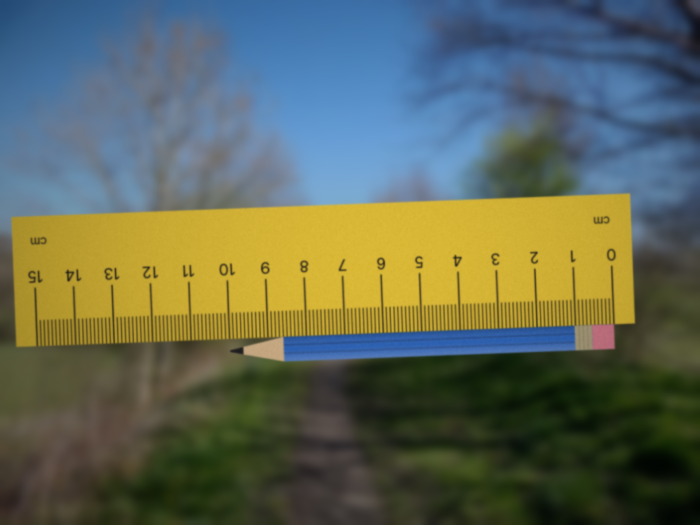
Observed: 10 cm
